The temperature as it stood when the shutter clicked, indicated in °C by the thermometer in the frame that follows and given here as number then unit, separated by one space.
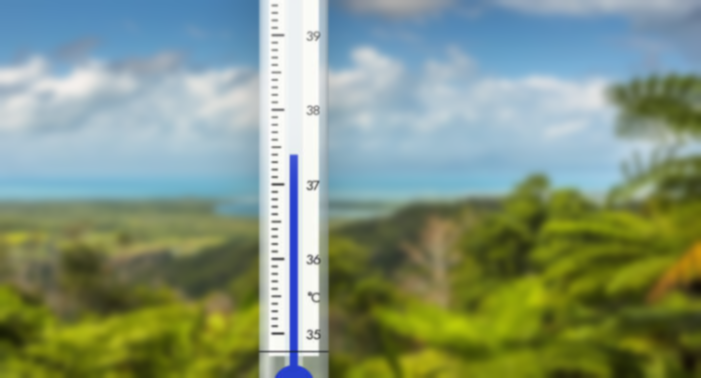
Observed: 37.4 °C
